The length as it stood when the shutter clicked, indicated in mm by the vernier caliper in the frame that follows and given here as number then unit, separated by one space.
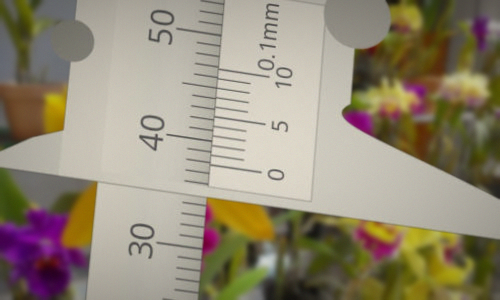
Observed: 37.8 mm
